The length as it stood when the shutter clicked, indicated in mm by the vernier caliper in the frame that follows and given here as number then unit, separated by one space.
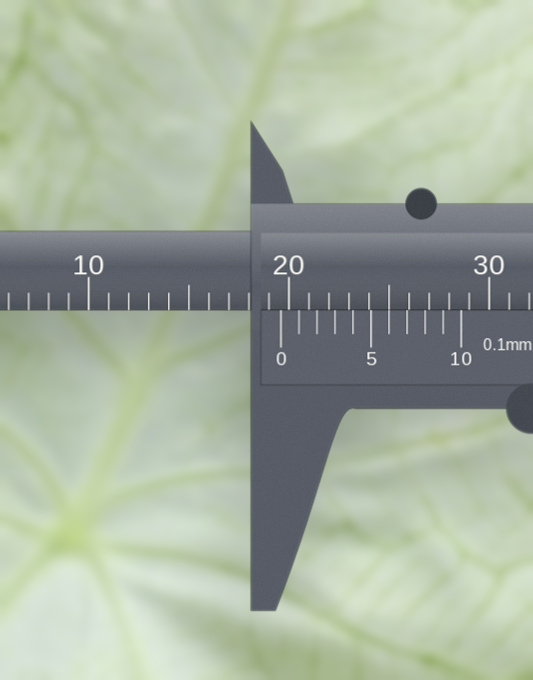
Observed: 19.6 mm
